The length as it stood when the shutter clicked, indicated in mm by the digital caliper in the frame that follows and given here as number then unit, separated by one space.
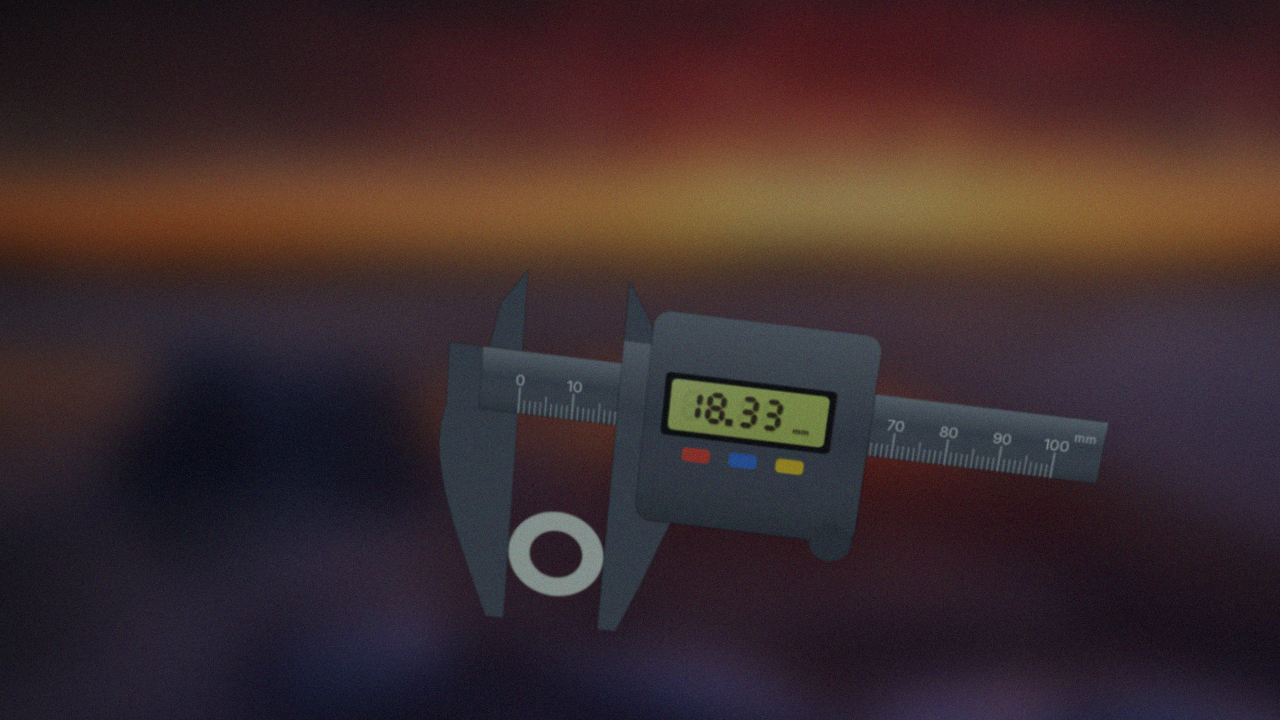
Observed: 18.33 mm
